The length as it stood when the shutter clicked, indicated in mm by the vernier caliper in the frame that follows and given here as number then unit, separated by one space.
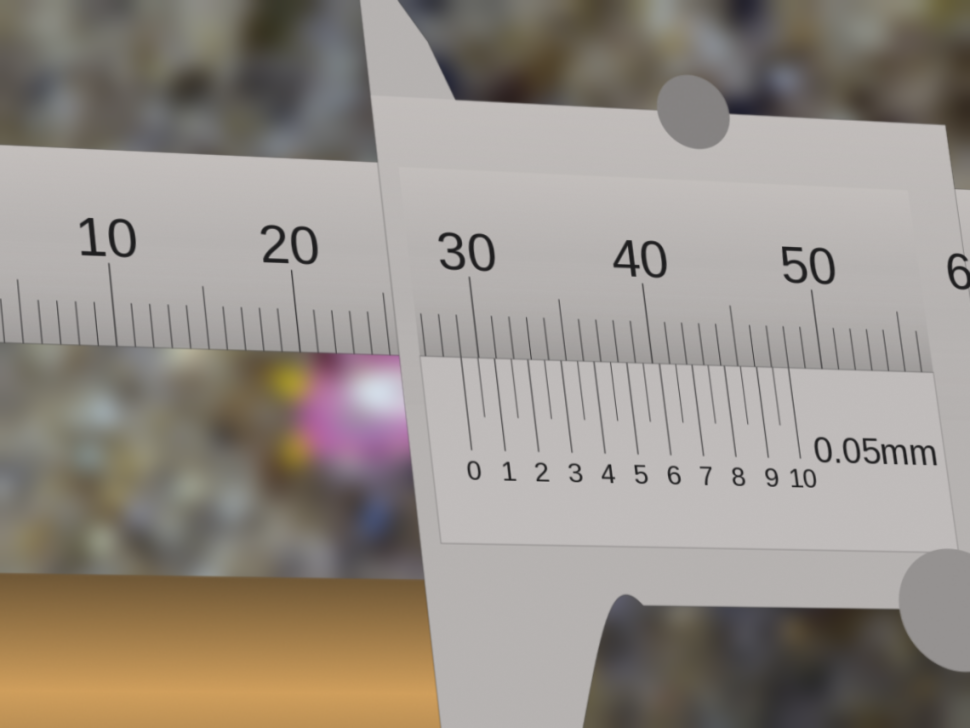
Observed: 29.0 mm
